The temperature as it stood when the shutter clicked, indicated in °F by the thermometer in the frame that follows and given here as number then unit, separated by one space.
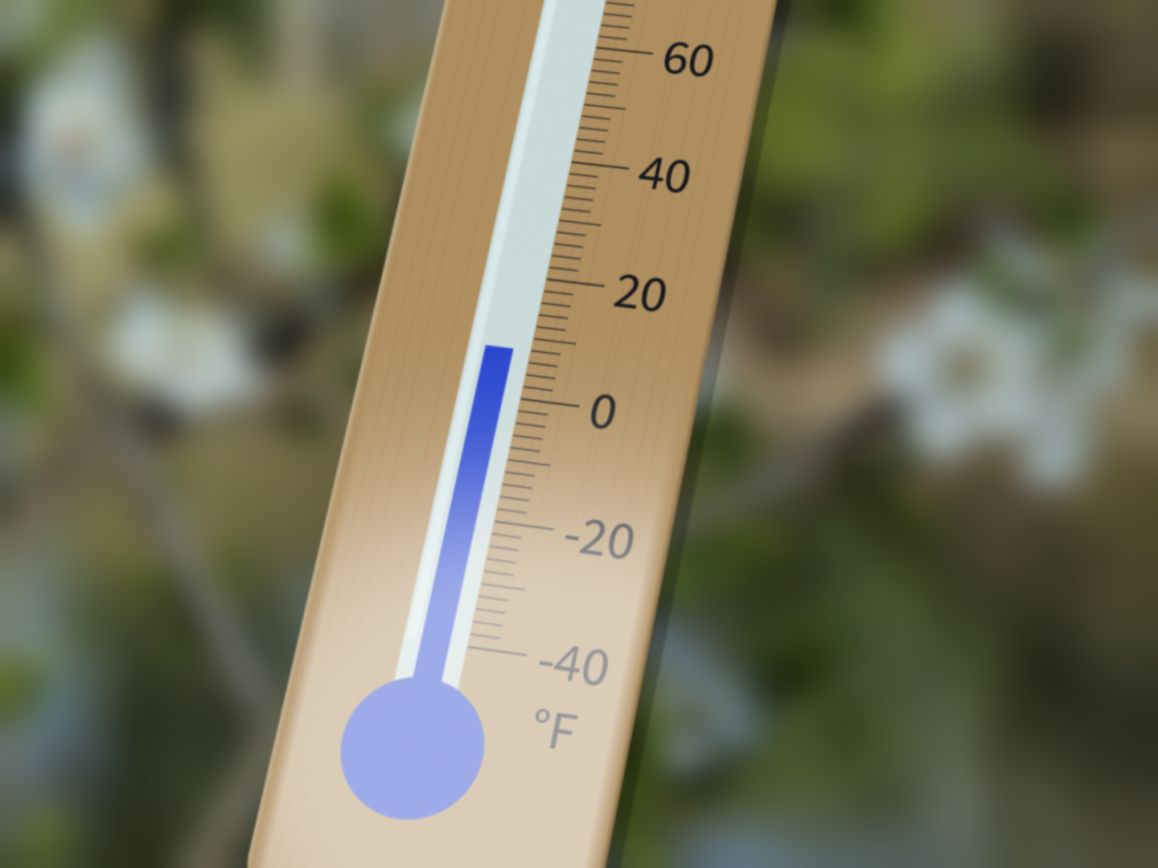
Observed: 8 °F
